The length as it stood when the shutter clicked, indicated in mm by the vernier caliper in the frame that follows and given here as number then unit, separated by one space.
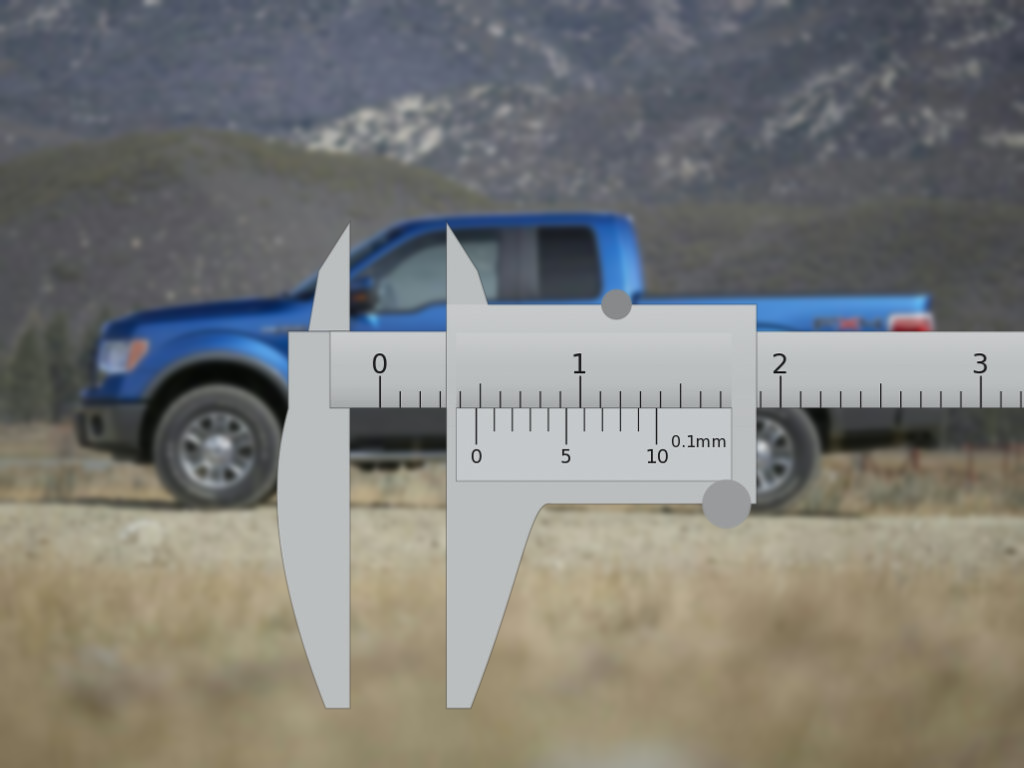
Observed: 4.8 mm
